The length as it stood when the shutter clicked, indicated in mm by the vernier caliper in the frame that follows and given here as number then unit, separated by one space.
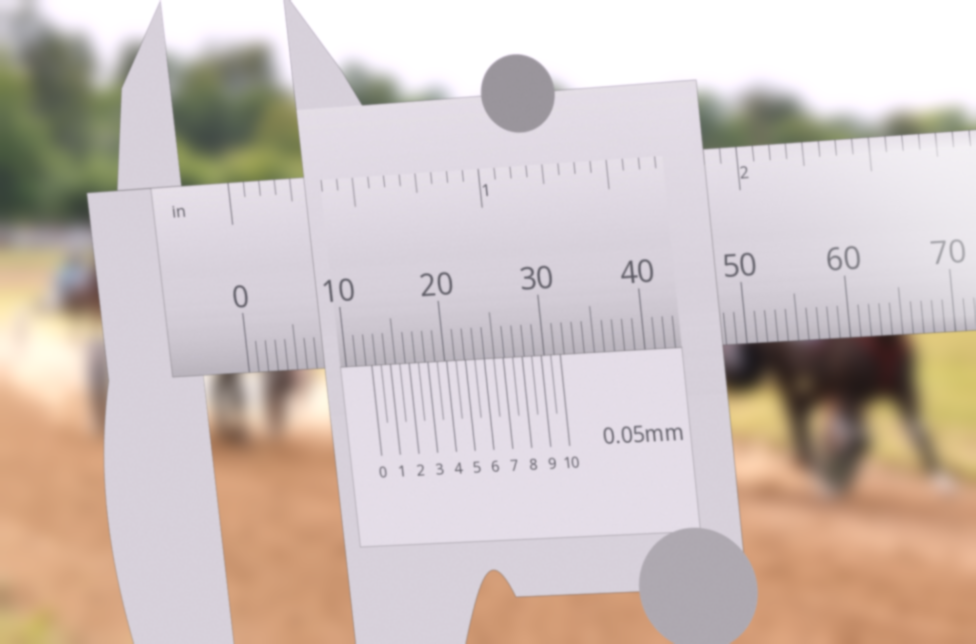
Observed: 12.6 mm
